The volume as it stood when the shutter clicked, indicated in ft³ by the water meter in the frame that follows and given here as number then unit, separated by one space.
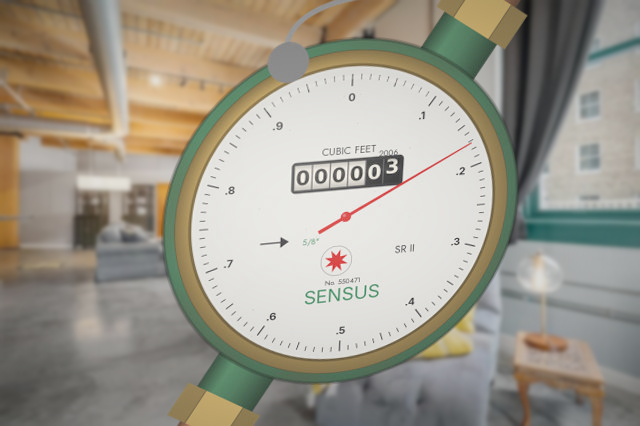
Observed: 3.17 ft³
